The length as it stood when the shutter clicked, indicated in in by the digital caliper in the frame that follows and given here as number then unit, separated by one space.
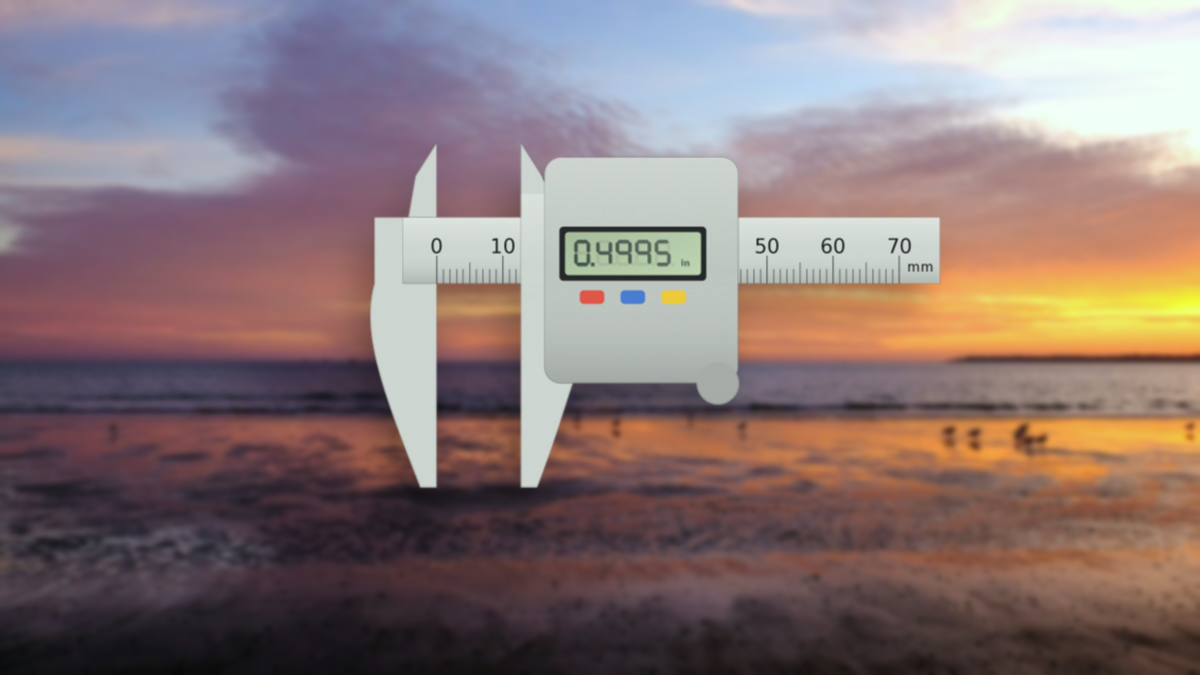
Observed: 0.4995 in
